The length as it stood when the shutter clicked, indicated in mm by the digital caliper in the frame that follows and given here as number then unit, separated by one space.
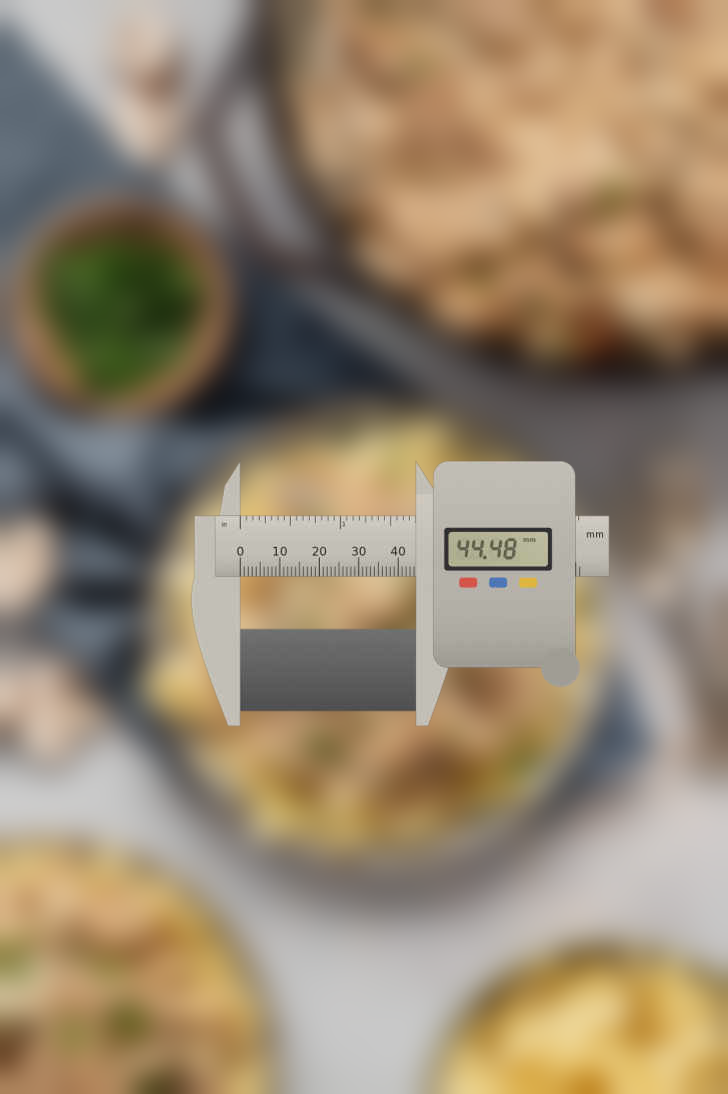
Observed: 44.48 mm
